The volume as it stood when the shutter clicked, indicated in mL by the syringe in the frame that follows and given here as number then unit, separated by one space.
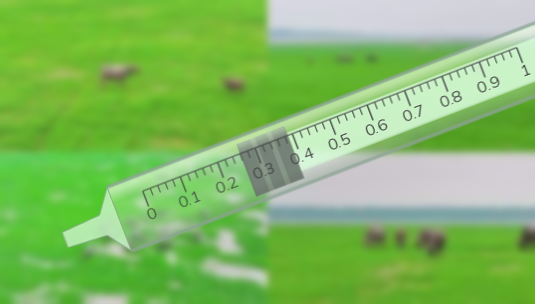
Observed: 0.26 mL
